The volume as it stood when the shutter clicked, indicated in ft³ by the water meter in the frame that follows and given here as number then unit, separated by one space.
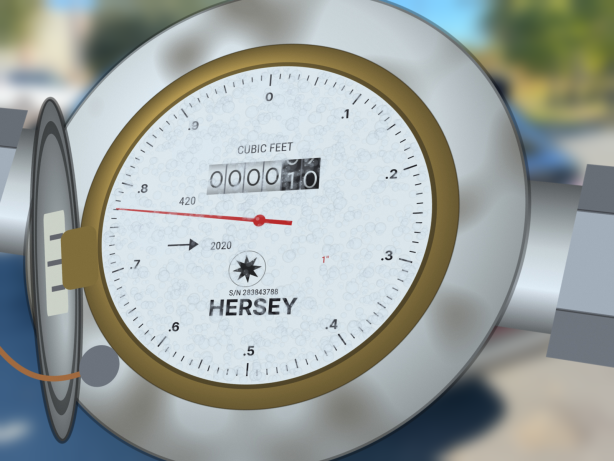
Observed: 9.77 ft³
